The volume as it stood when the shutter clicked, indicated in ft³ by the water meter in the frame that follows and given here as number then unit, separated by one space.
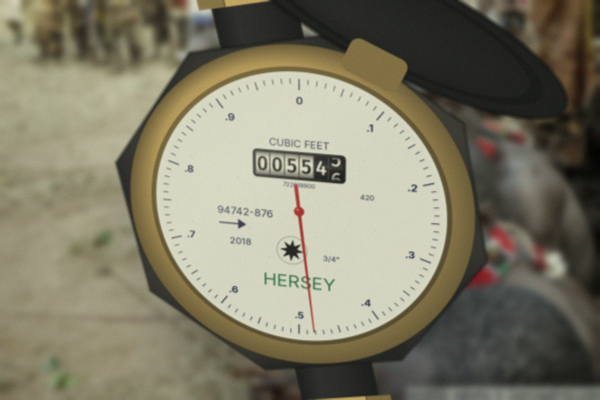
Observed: 5545.48 ft³
